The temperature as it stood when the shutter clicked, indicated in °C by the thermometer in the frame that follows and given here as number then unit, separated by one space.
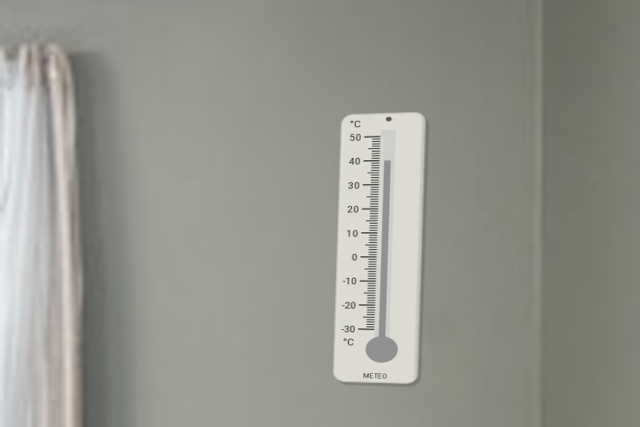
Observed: 40 °C
